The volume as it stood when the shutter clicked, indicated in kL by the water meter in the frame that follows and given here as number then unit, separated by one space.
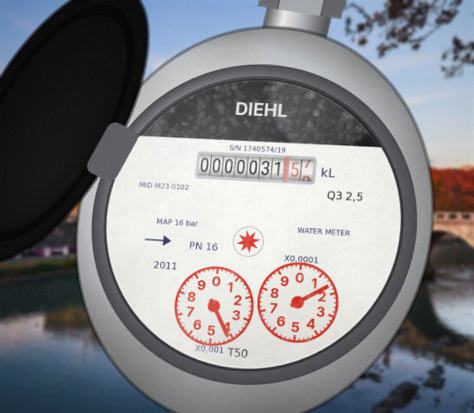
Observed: 31.5741 kL
